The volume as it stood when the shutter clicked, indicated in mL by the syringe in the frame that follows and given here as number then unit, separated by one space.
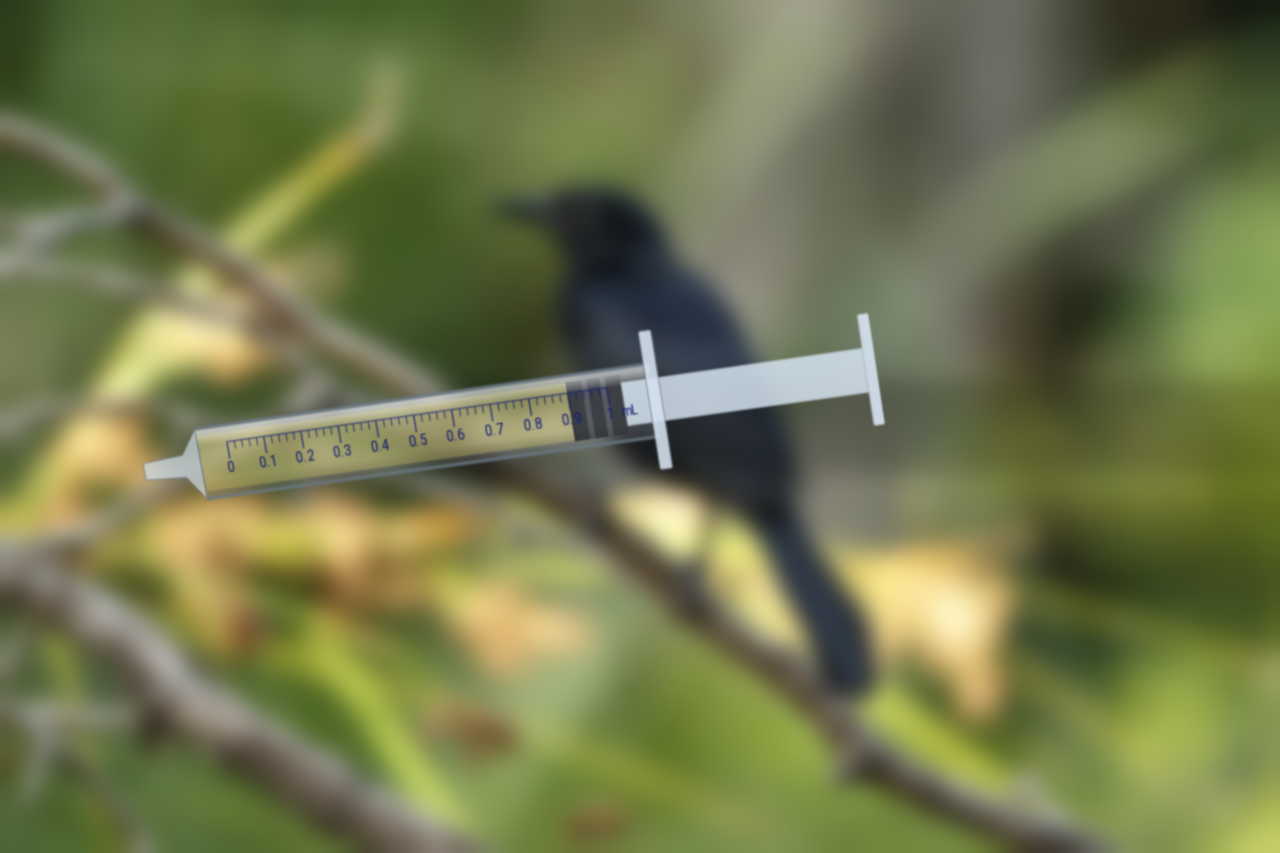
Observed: 0.9 mL
